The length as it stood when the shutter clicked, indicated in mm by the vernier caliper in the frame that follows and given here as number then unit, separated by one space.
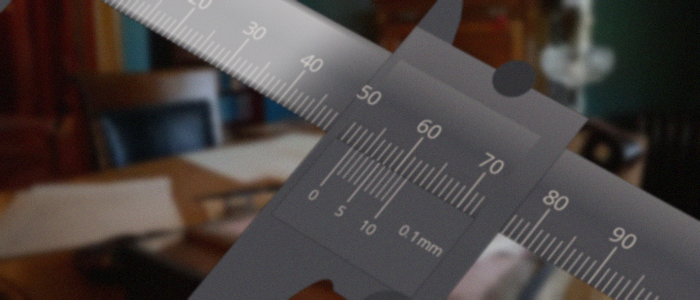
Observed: 53.0 mm
